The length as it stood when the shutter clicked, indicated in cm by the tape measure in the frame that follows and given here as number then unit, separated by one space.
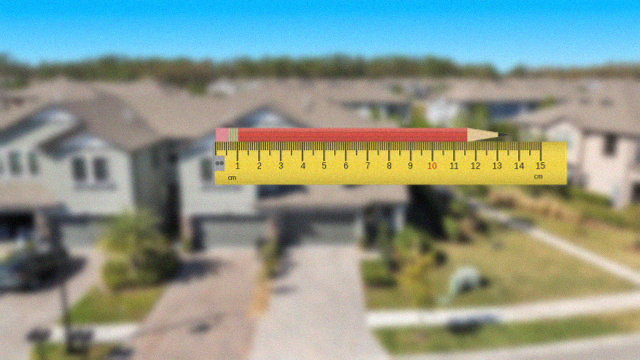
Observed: 13.5 cm
